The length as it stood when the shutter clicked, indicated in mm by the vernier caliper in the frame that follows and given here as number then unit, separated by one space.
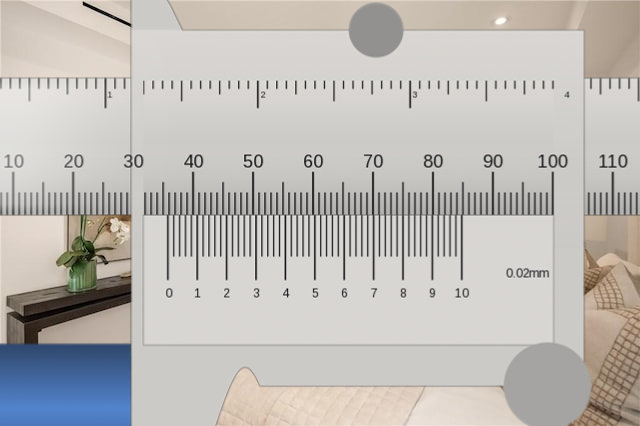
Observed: 35.8 mm
